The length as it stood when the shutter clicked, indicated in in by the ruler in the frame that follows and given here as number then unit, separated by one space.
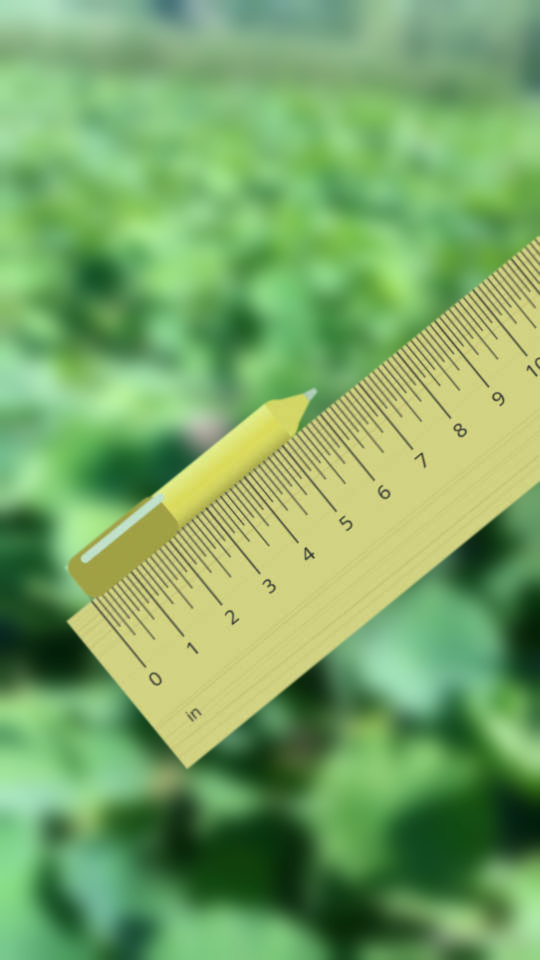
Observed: 6.25 in
